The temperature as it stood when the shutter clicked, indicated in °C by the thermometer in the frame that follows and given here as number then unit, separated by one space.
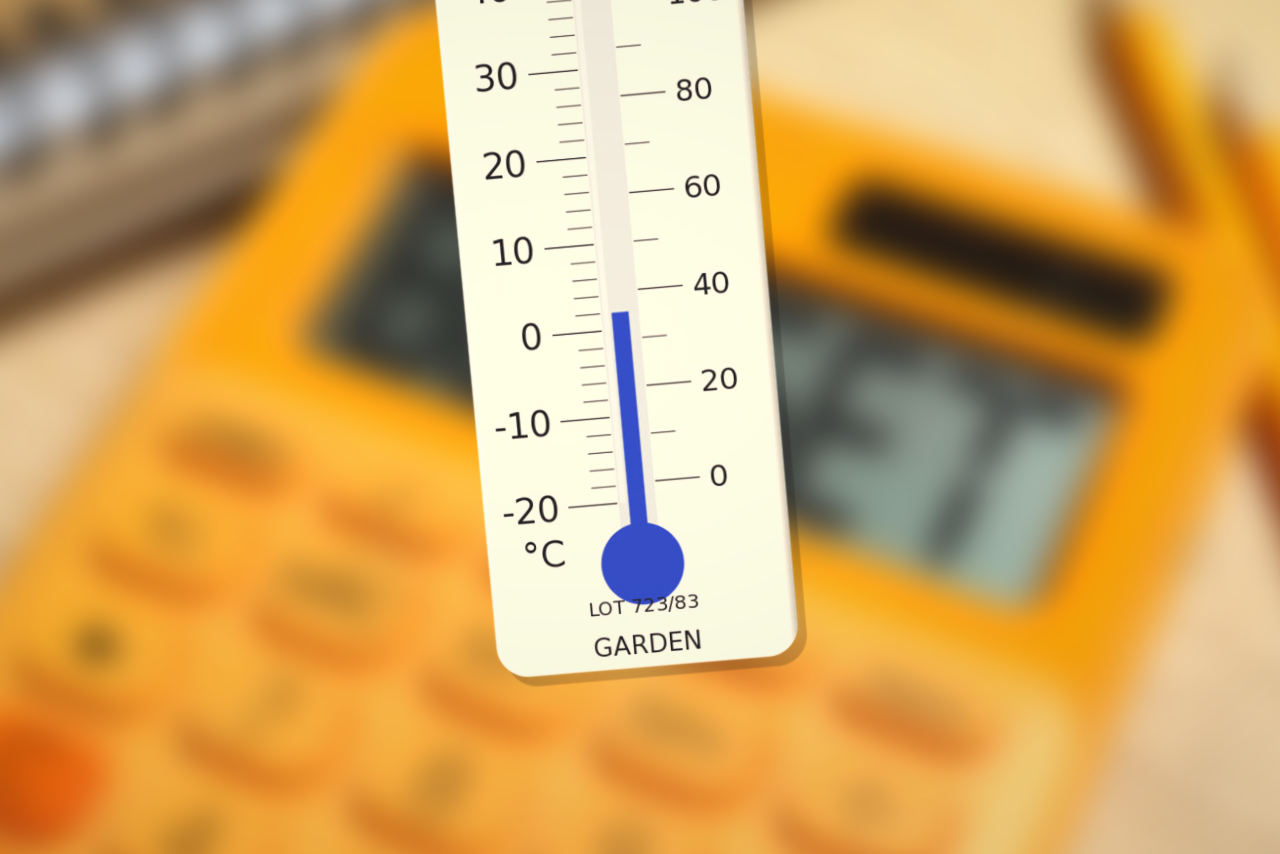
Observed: 2 °C
